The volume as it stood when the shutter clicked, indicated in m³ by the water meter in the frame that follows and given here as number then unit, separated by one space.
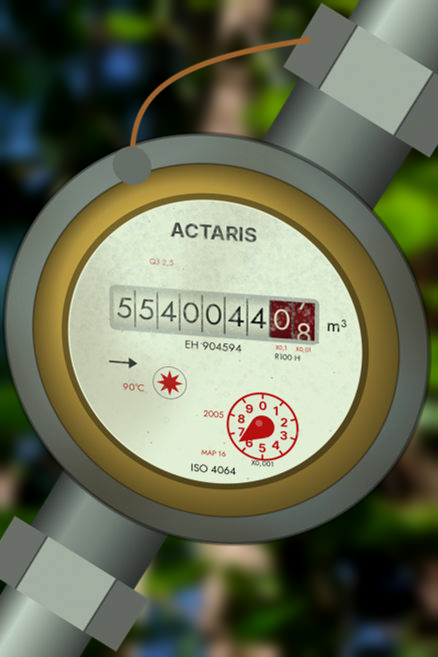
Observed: 5540044.076 m³
